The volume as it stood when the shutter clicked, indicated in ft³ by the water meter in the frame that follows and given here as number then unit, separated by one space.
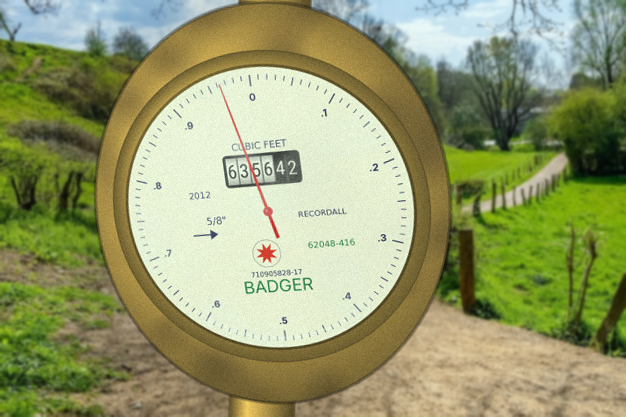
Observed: 635641.96 ft³
